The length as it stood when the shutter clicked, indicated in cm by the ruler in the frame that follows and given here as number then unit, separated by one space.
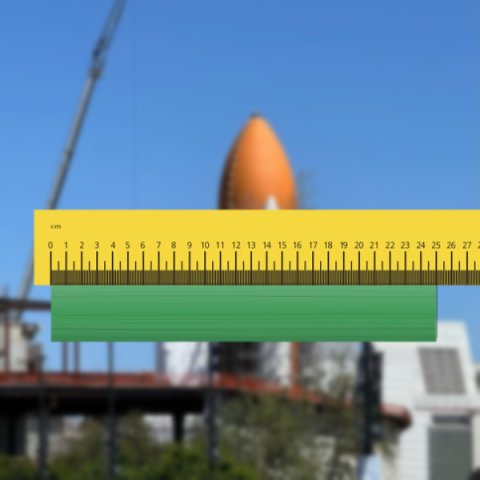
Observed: 25 cm
